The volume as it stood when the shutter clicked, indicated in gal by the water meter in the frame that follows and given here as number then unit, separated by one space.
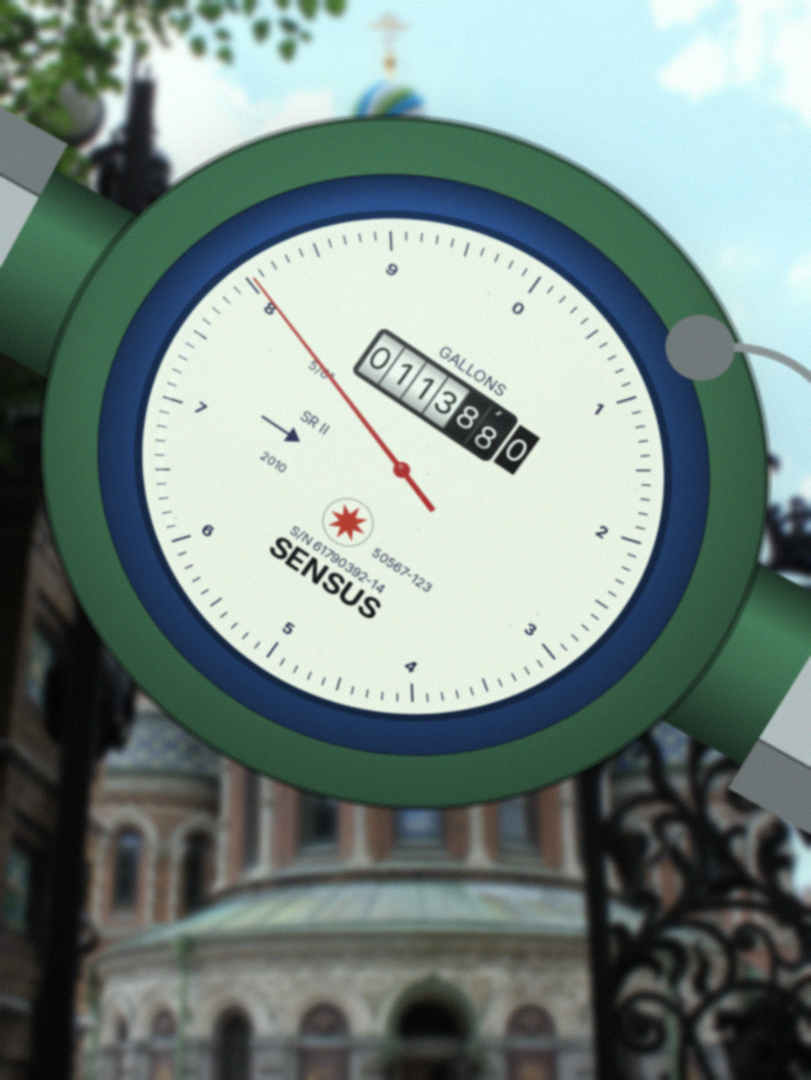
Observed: 113878.0 gal
